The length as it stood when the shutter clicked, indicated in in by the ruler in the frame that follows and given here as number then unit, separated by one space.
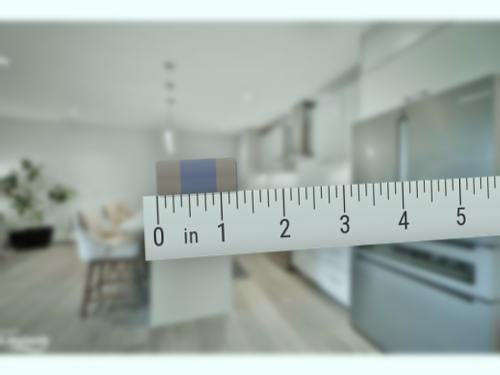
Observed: 1.25 in
